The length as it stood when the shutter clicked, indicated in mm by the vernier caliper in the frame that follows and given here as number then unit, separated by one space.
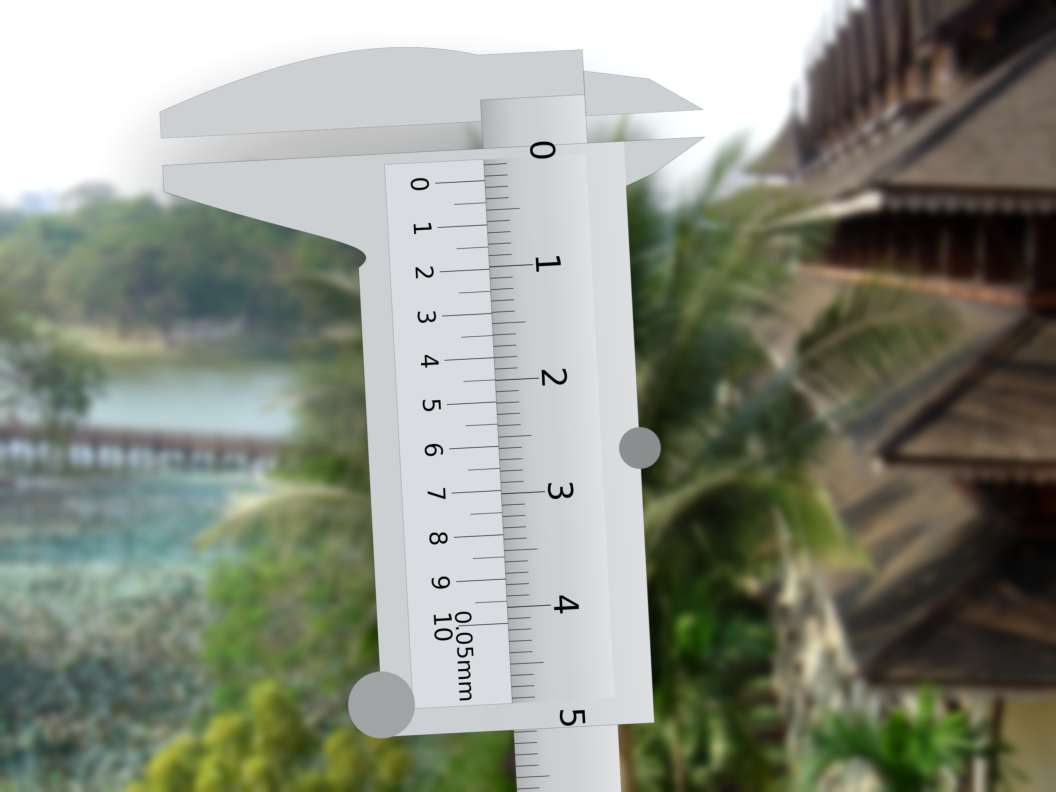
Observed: 2.4 mm
